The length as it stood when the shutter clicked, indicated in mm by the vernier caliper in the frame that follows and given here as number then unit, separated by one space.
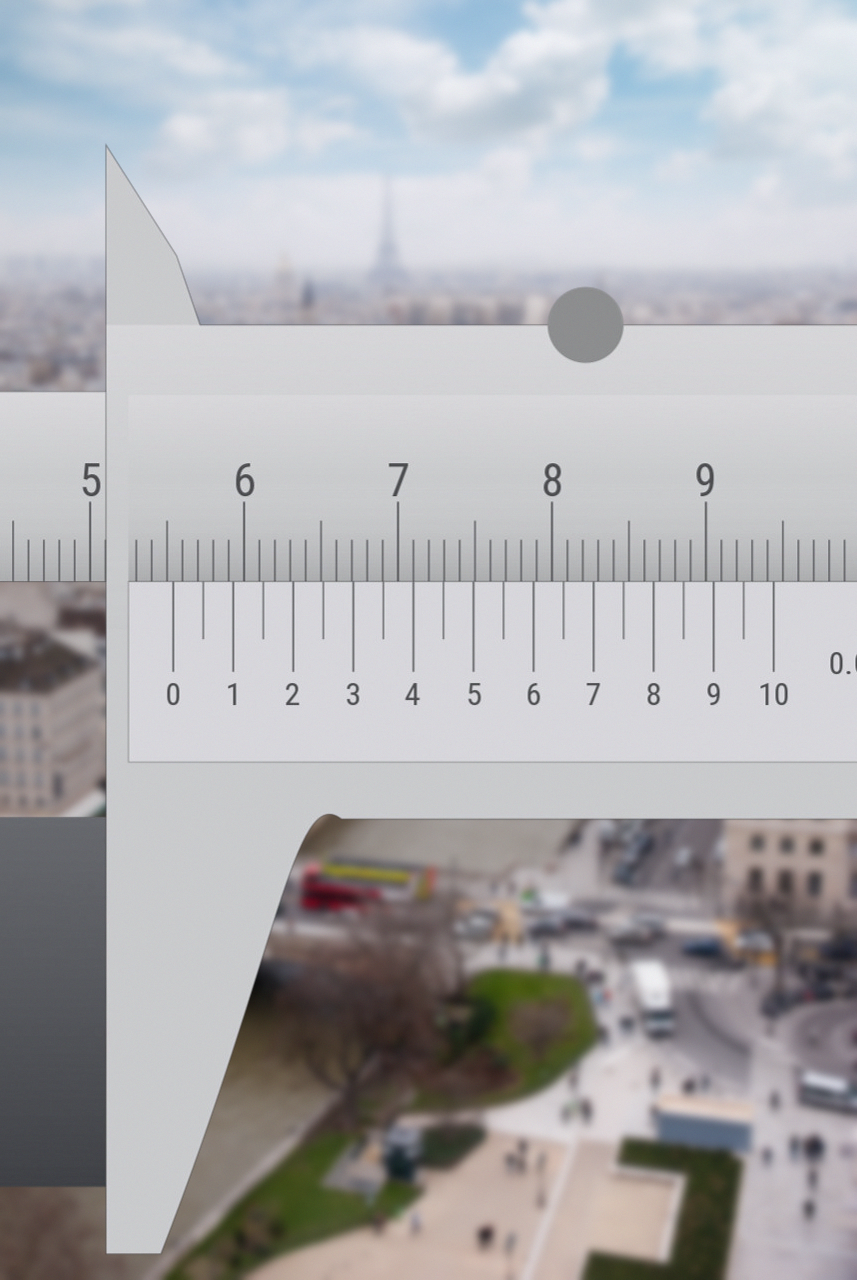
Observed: 55.4 mm
